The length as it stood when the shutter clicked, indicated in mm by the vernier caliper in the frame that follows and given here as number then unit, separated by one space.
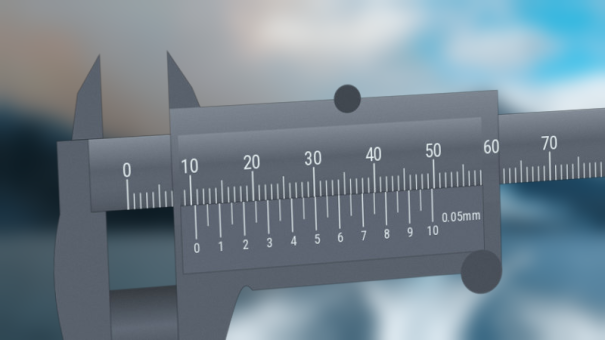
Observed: 10.6 mm
